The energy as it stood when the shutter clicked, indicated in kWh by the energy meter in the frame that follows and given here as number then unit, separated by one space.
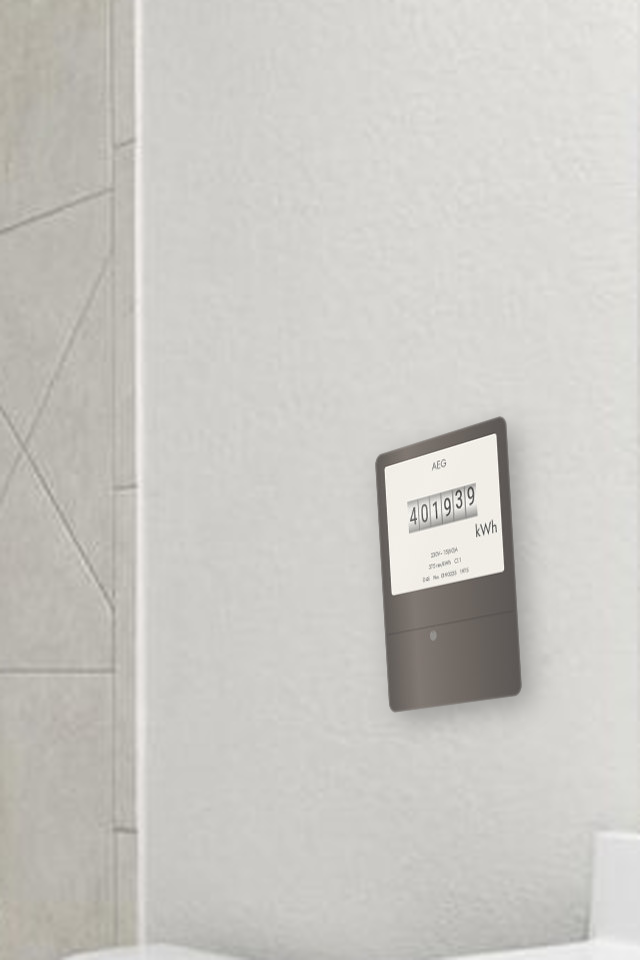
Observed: 401939 kWh
